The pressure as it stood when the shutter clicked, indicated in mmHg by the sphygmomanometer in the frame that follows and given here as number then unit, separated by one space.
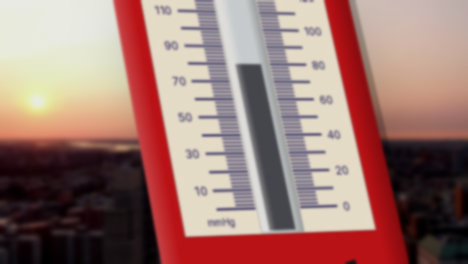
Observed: 80 mmHg
